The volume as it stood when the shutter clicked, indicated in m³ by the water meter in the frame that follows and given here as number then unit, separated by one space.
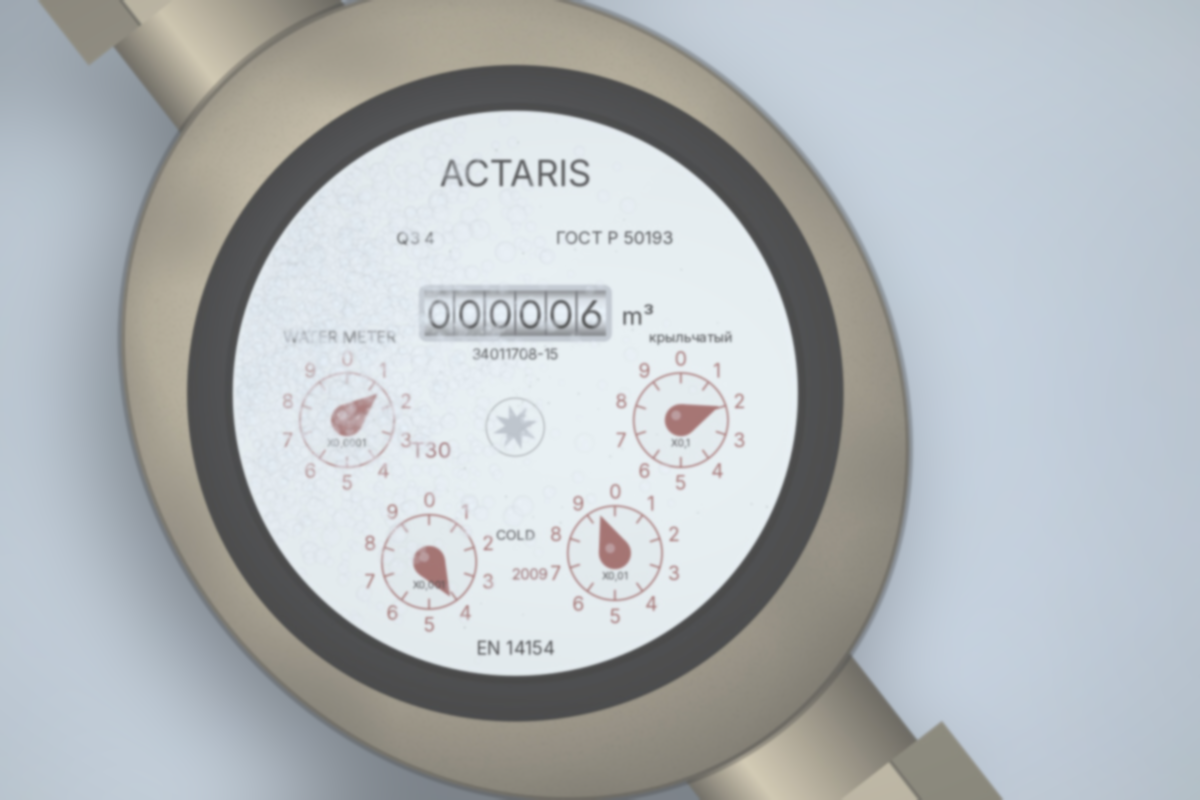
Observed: 6.1941 m³
